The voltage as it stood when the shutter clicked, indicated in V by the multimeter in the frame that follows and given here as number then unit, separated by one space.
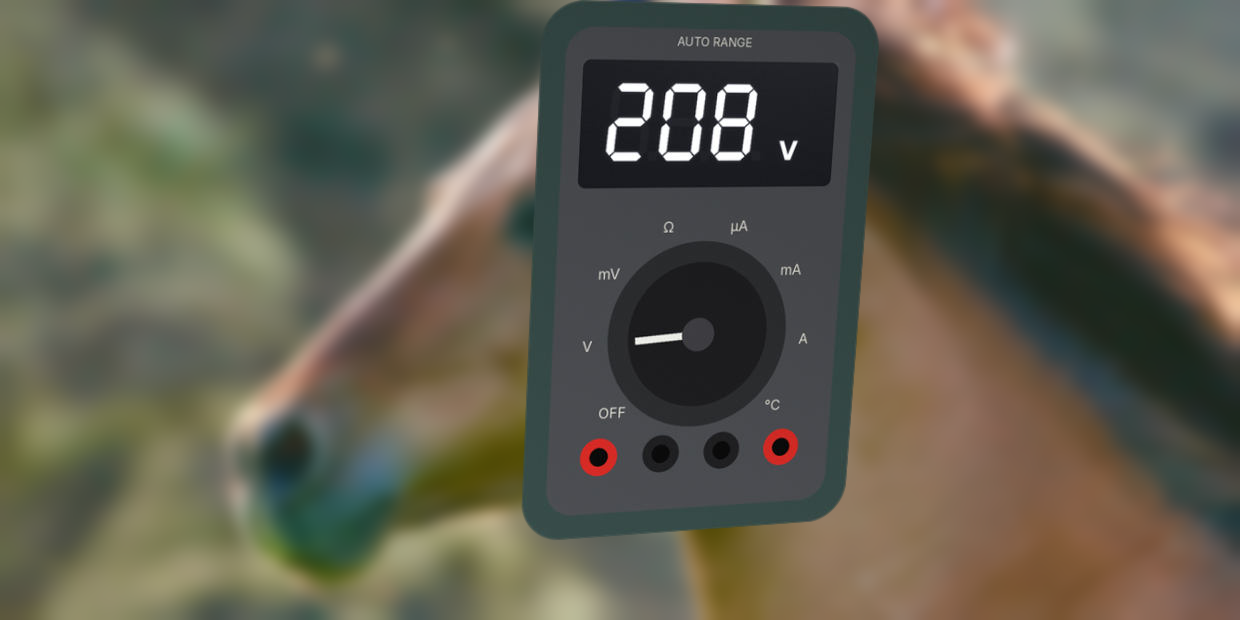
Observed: 208 V
